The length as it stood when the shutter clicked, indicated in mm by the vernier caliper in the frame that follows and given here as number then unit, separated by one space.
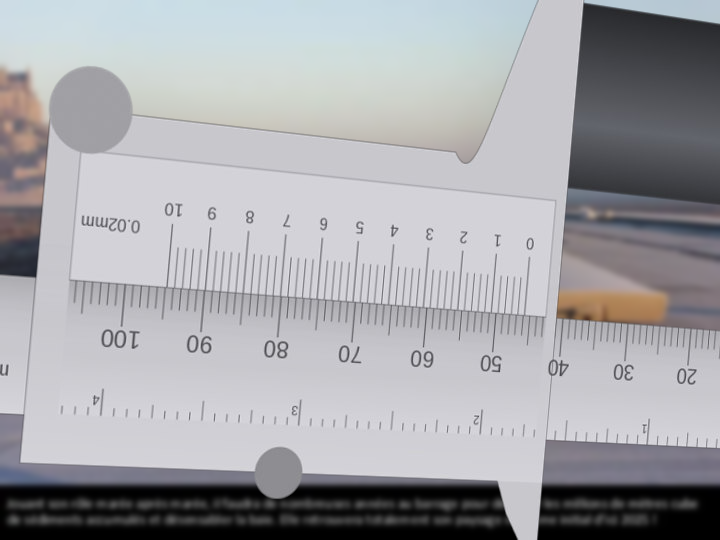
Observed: 45.8 mm
